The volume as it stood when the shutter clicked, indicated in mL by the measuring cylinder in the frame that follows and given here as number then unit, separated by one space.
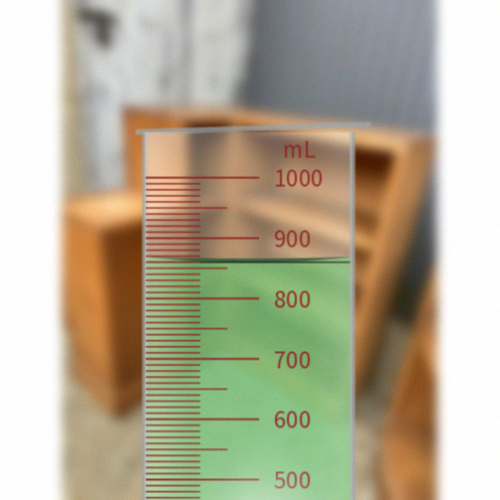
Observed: 860 mL
